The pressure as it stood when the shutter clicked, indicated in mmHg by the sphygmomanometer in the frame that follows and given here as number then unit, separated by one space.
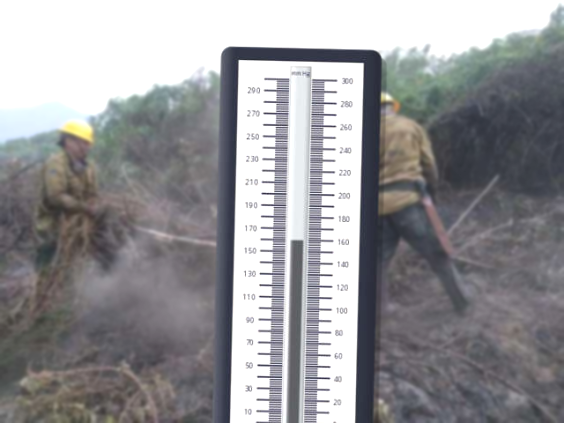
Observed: 160 mmHg
